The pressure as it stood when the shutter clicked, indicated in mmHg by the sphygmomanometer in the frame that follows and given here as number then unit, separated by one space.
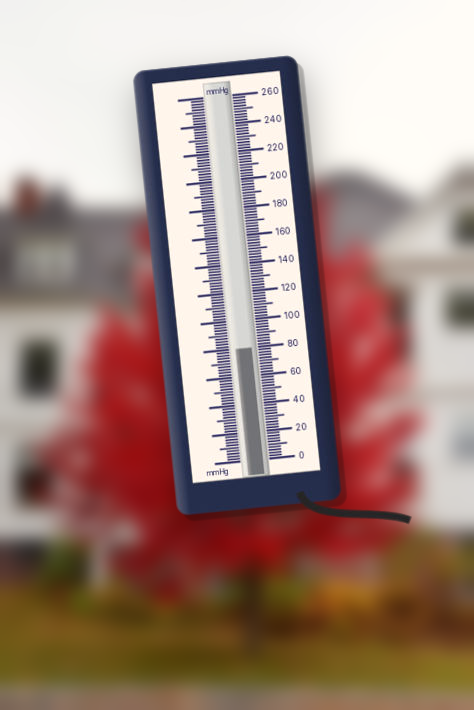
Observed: 80 mmHg
